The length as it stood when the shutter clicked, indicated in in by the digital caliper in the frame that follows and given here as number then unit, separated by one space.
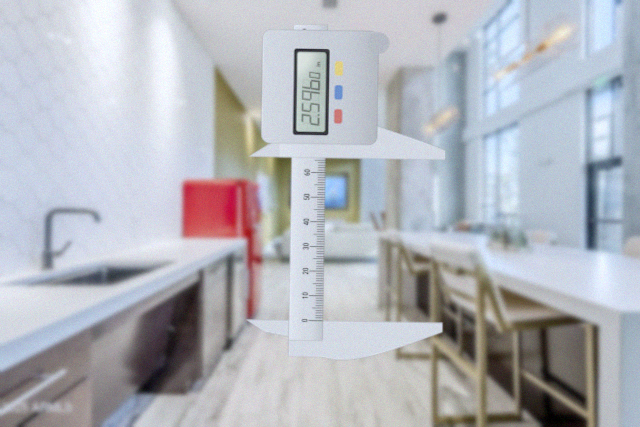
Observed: 2.5960 in
